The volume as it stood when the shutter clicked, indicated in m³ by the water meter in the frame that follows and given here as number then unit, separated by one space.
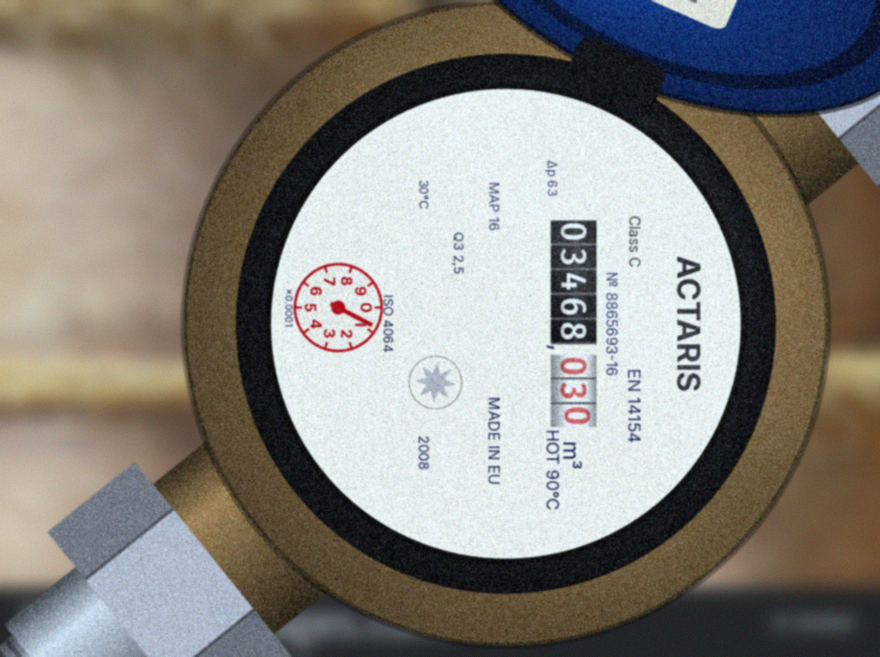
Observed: 3468.0300 m³
